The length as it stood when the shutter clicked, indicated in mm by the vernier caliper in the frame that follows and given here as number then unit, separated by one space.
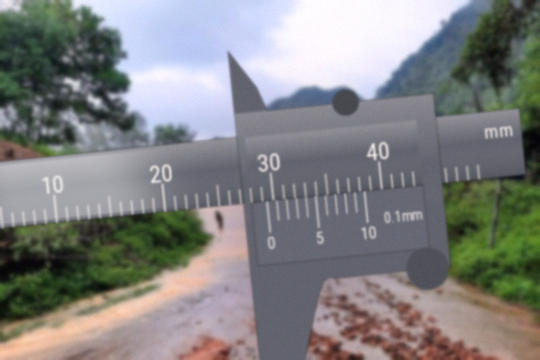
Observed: 29.4 mm
